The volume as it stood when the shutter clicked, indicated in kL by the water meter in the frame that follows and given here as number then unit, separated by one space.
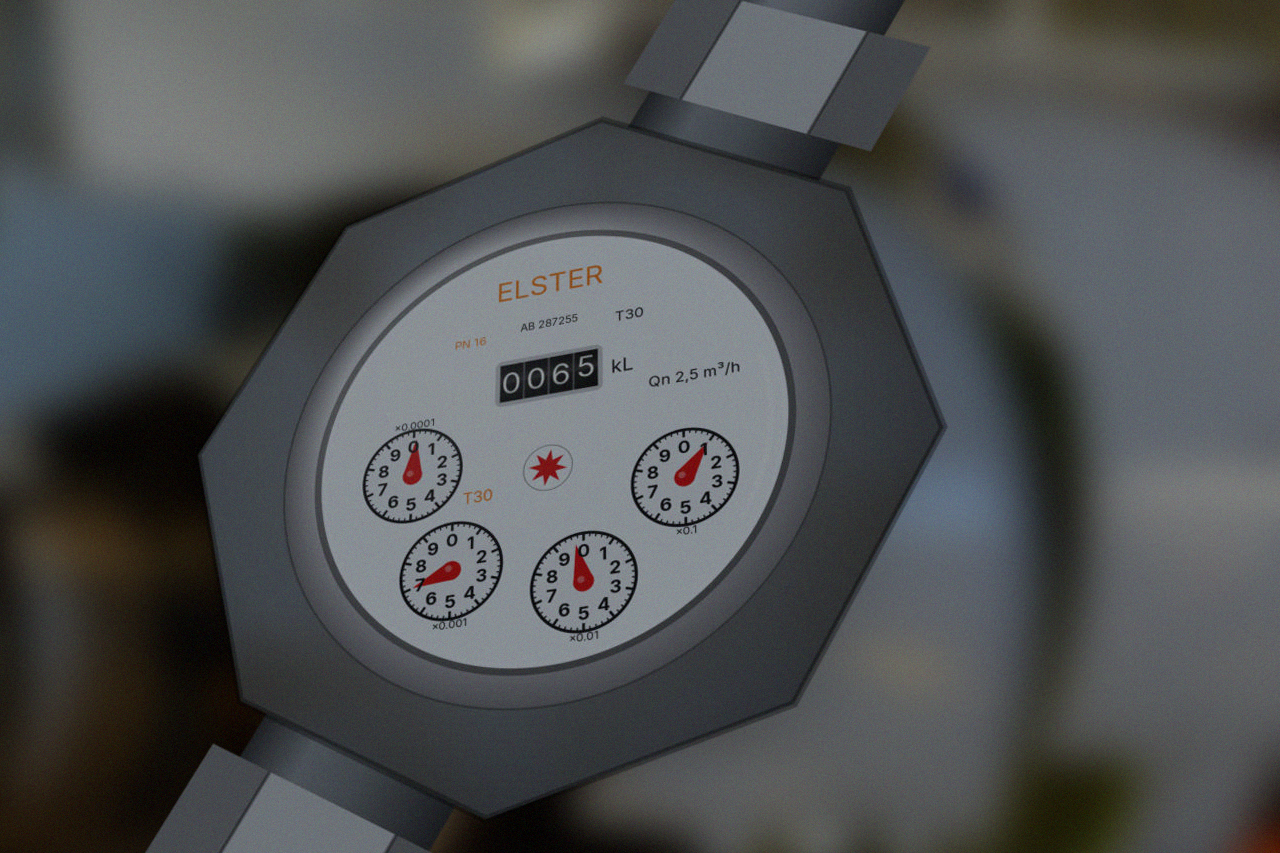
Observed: 65.0970 kL
